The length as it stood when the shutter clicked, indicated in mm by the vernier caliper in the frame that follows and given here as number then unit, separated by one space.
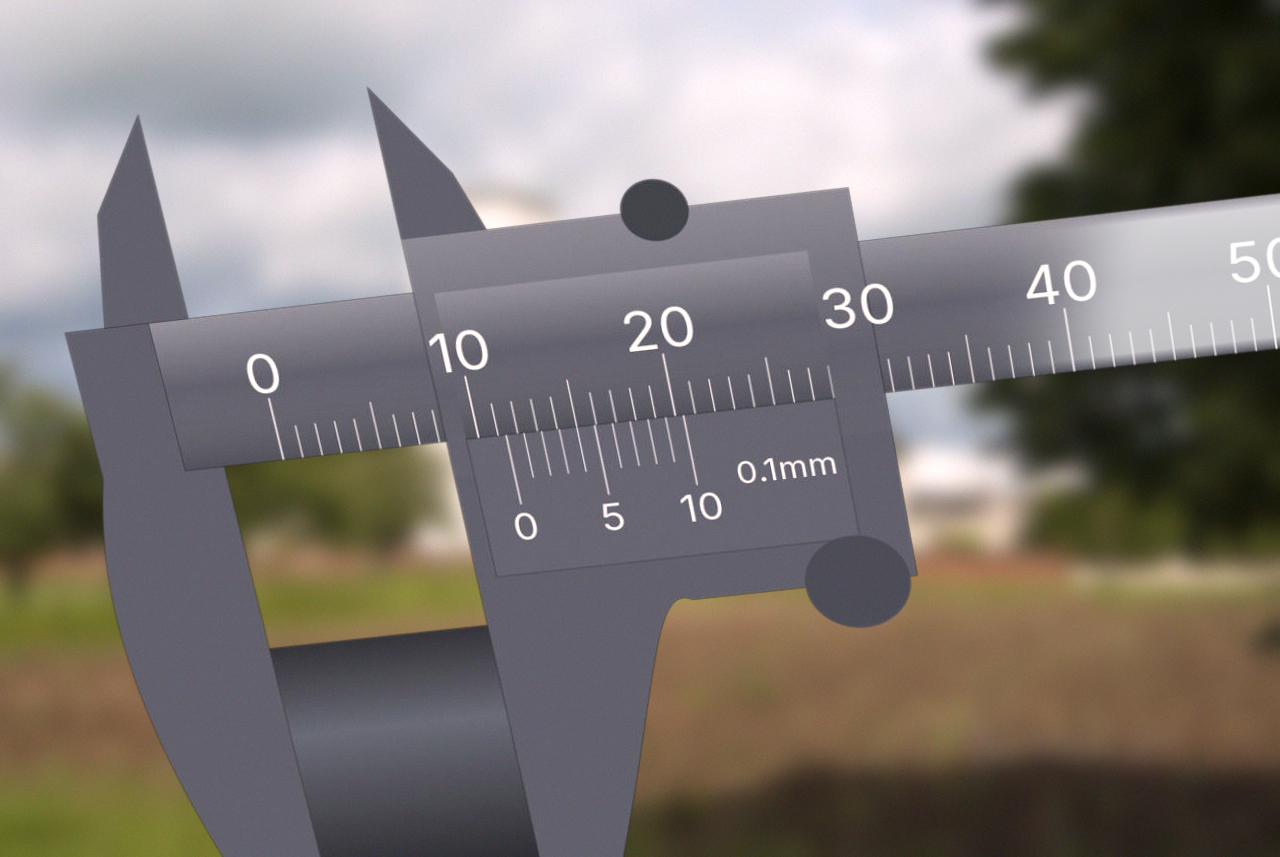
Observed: 11.4 mm
